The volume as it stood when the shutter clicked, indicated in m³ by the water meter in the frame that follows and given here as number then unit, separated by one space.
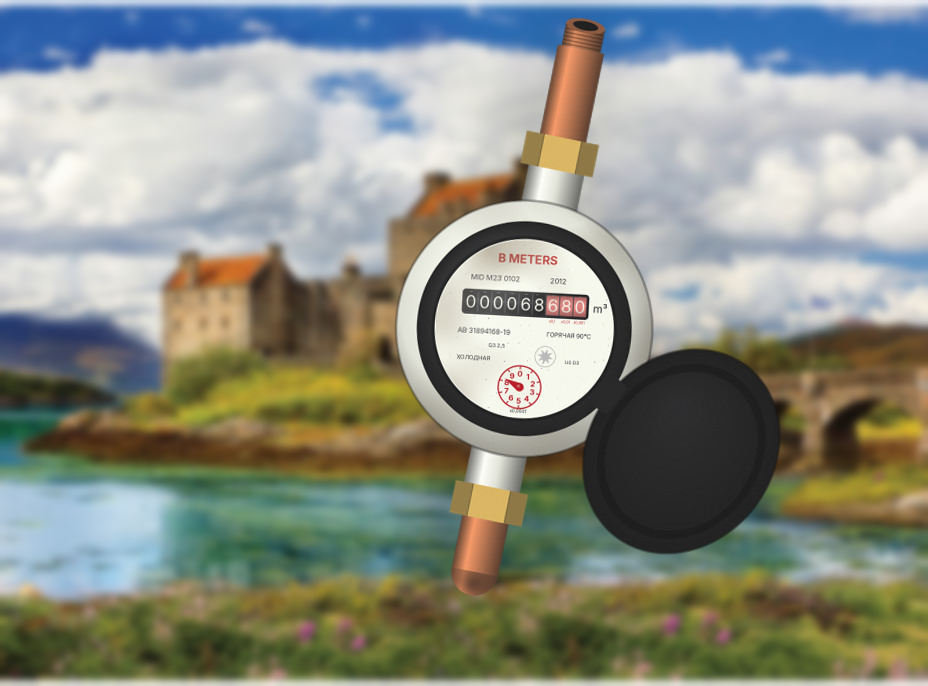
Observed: 68.6808 m³
